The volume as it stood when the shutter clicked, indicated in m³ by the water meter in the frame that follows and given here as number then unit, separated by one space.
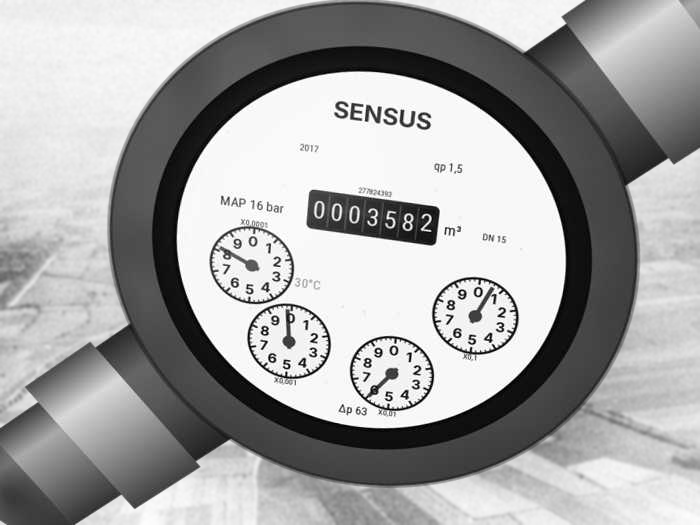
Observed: 3582.0598 m³
